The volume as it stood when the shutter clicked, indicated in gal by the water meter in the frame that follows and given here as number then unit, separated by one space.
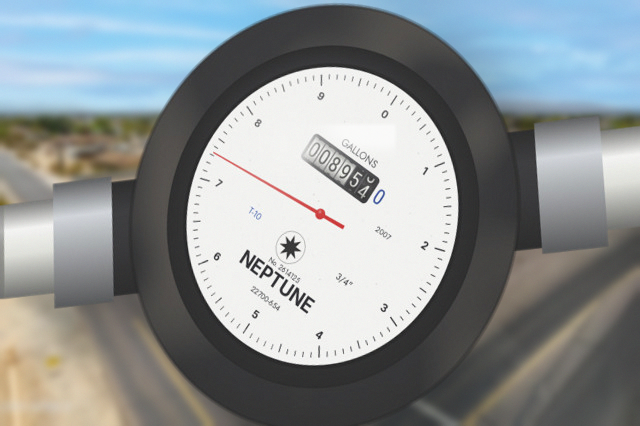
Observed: 89537.3 gal
